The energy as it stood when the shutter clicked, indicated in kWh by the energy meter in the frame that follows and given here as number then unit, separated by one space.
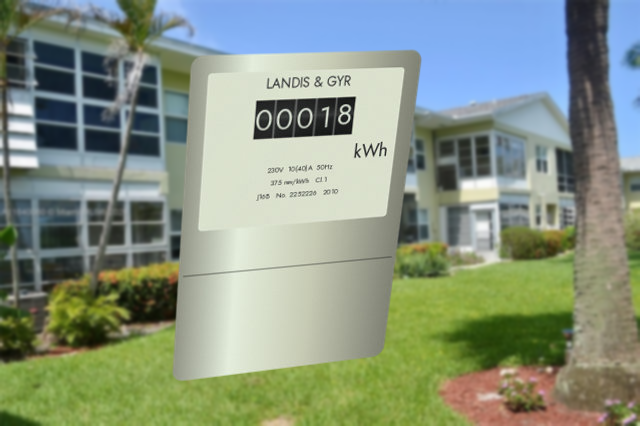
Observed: 18 kWh
